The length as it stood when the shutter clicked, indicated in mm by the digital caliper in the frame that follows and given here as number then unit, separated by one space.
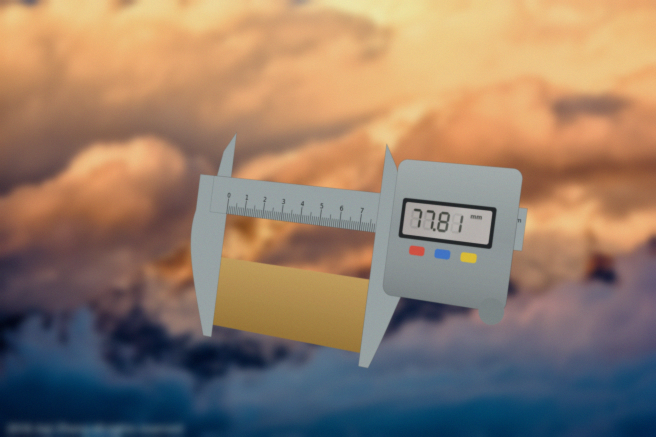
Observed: 77.81 mm
